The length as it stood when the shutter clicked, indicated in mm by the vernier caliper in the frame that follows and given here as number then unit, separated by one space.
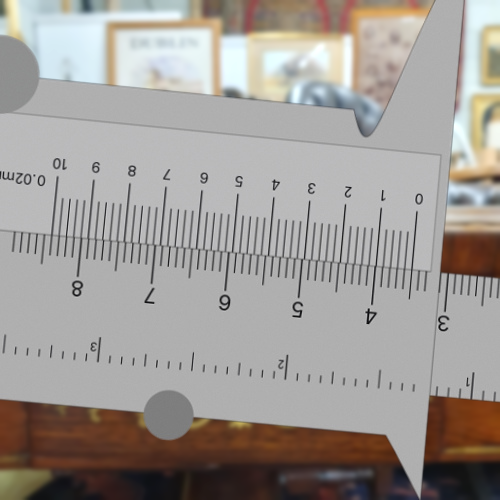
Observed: 35.0 mm
